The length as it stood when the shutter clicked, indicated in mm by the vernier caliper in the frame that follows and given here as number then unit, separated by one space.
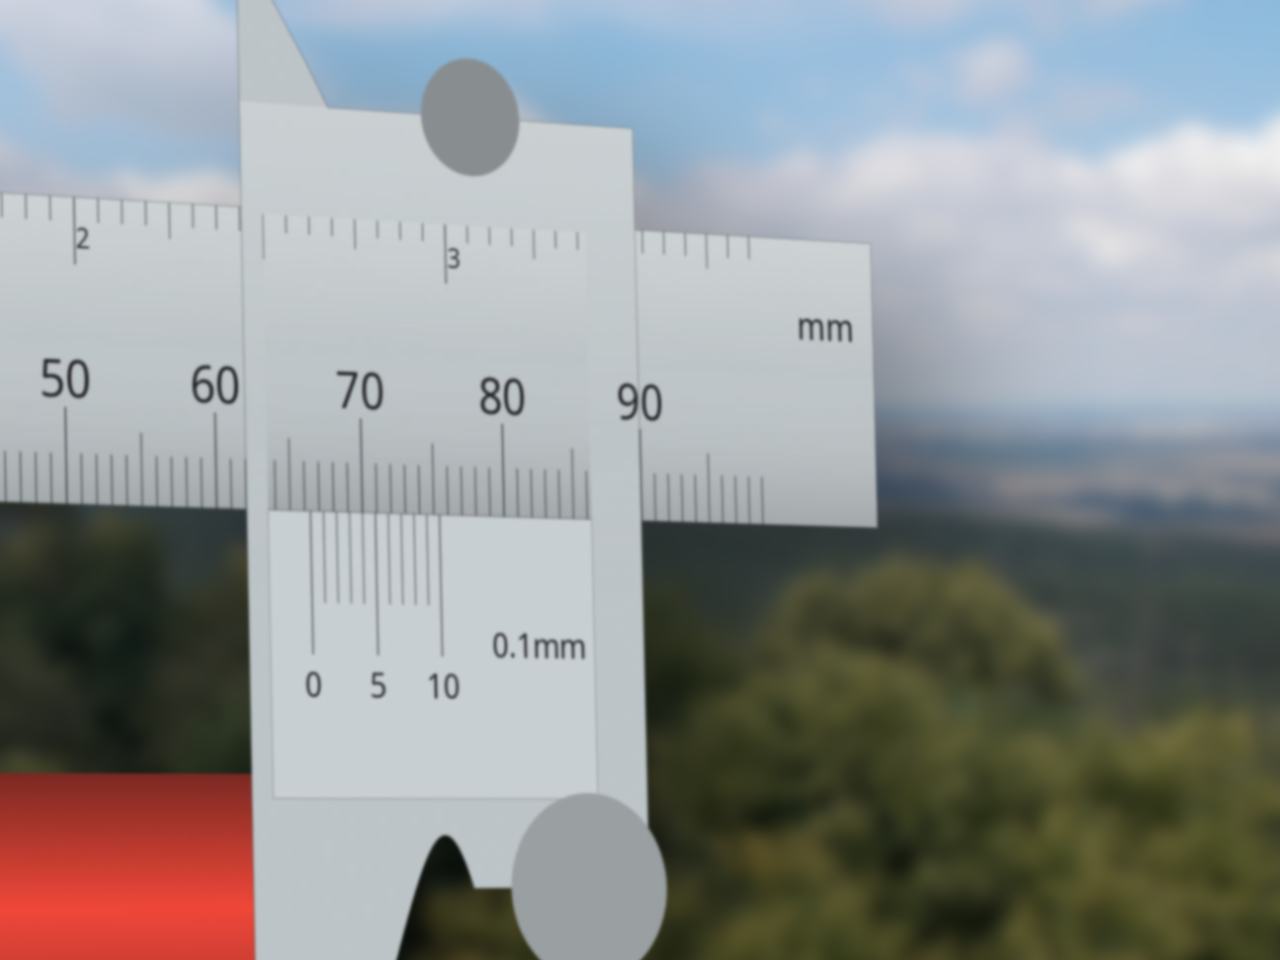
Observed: 66.4 mm
